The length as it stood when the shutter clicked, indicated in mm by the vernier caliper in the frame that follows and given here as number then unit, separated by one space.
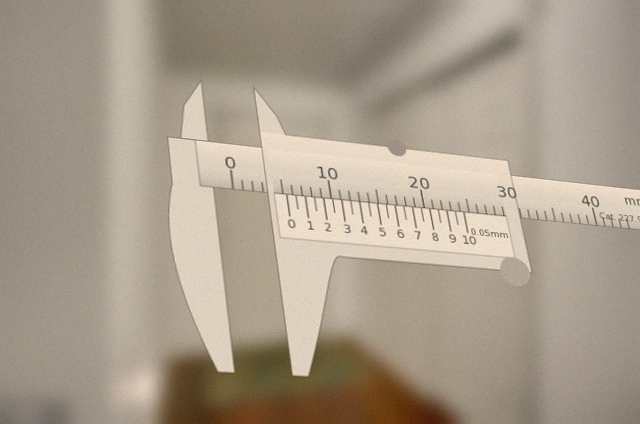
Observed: 5.4 mm
